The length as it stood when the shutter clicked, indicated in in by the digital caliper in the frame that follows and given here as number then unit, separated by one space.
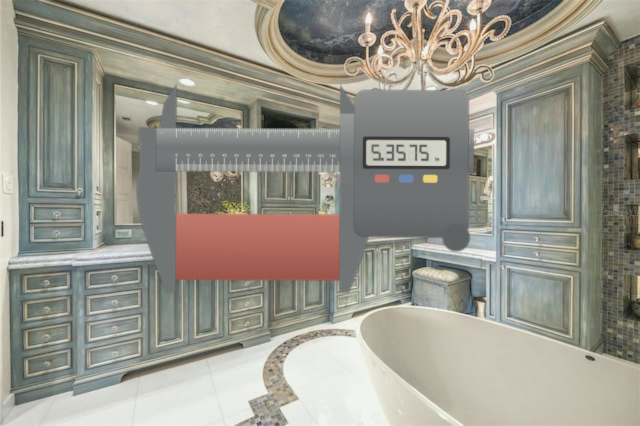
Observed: 5.3575 in
